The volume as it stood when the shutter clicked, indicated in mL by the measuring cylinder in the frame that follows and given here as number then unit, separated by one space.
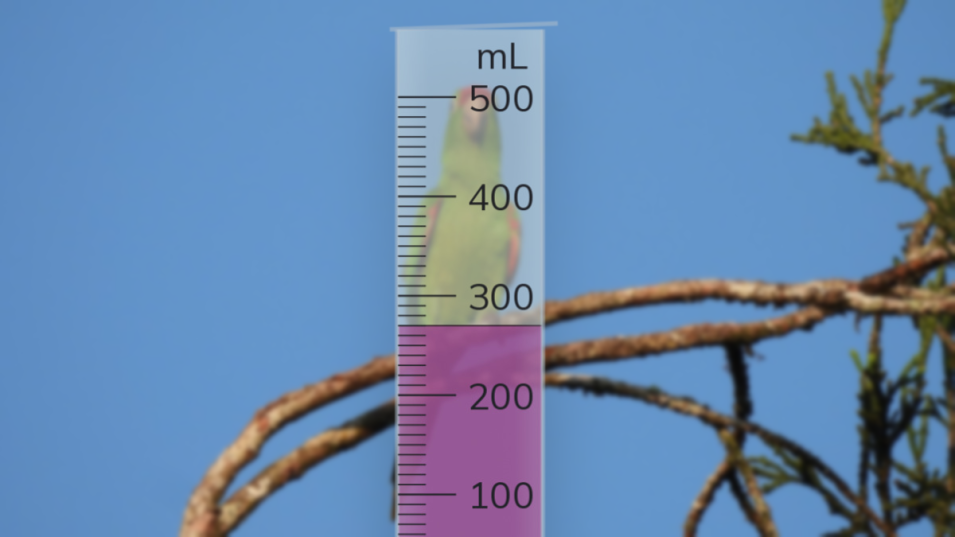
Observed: 270 mL
